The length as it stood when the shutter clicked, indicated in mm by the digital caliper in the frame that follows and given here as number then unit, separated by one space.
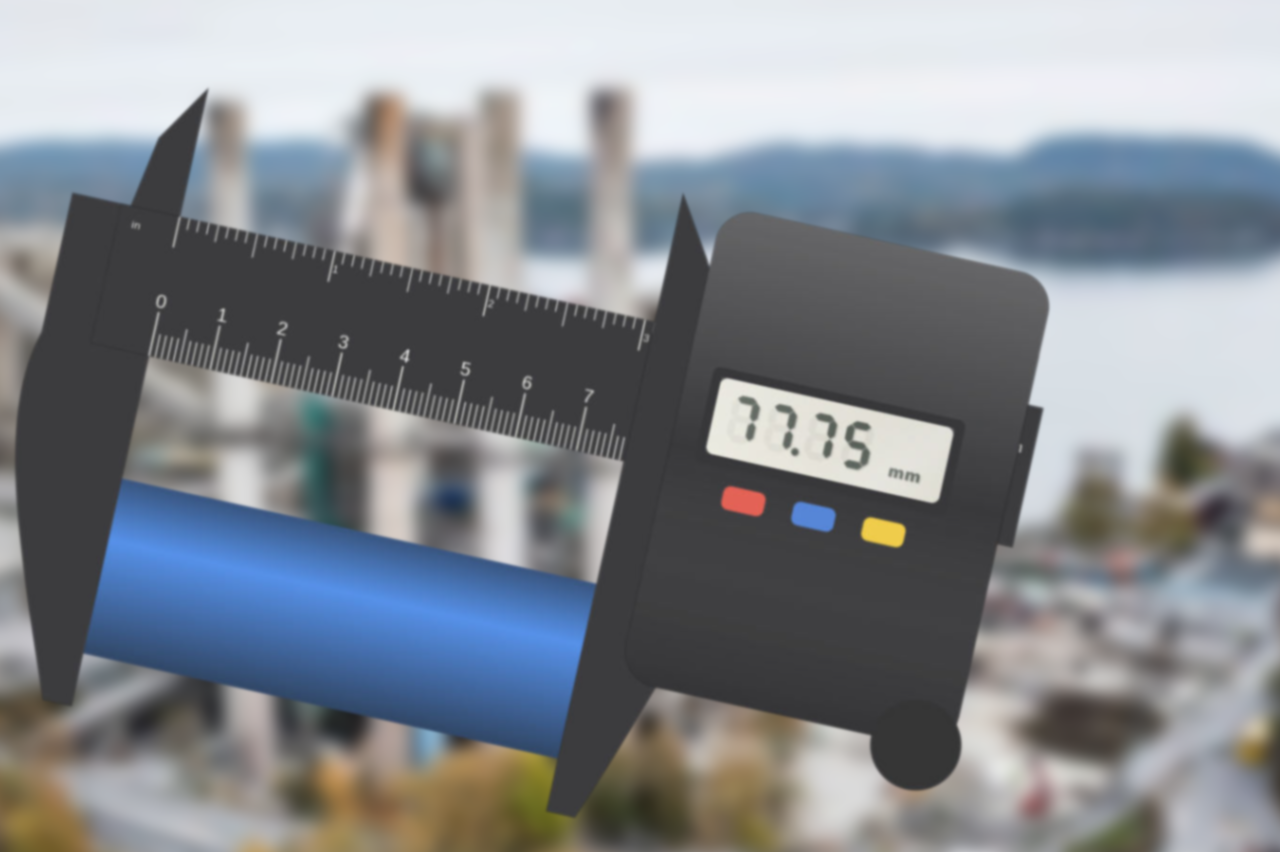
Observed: 77.75 mm
